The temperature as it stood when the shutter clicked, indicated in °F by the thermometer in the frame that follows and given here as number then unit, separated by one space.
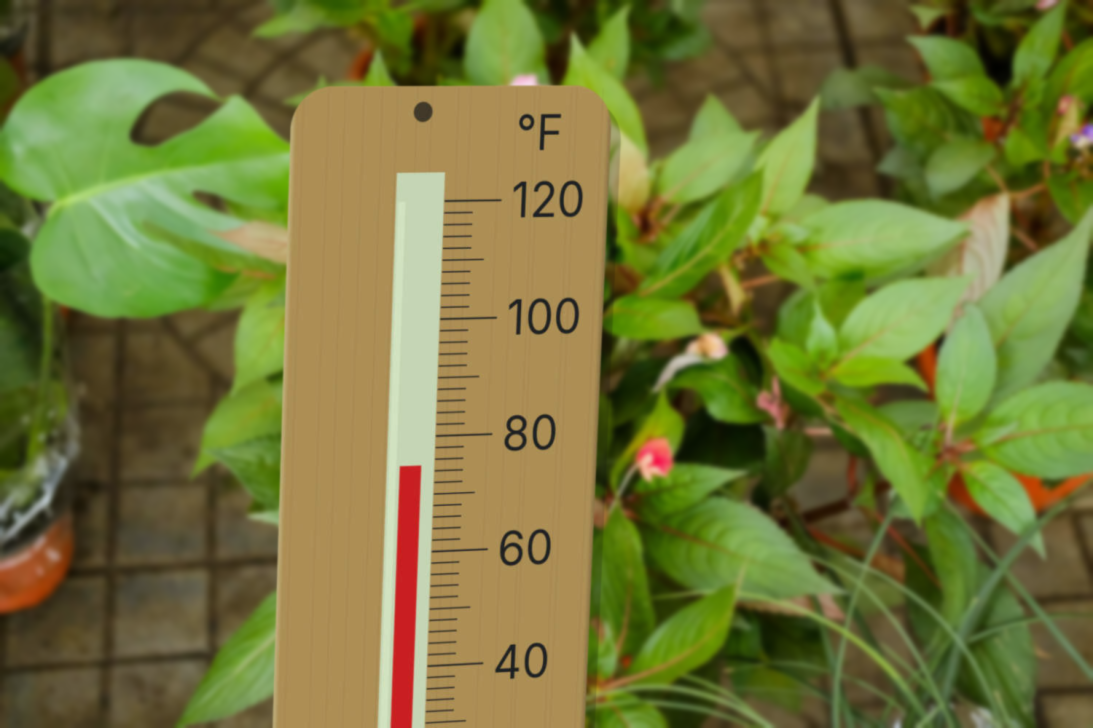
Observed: 75 °F
